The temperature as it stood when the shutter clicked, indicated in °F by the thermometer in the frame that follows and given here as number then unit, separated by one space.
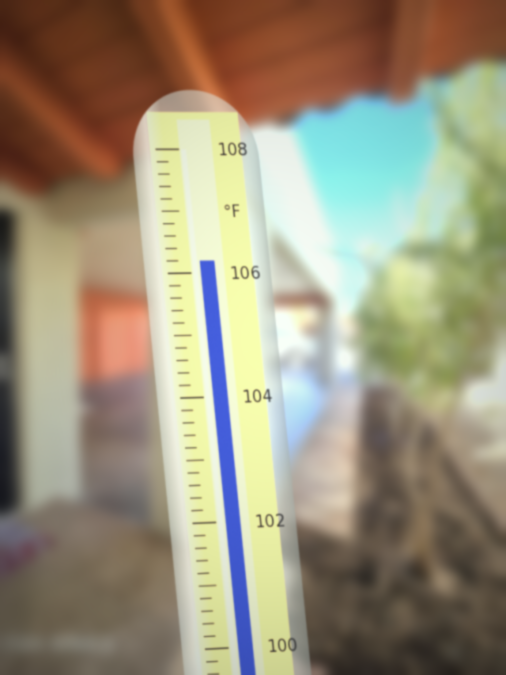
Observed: 106.2 °F
